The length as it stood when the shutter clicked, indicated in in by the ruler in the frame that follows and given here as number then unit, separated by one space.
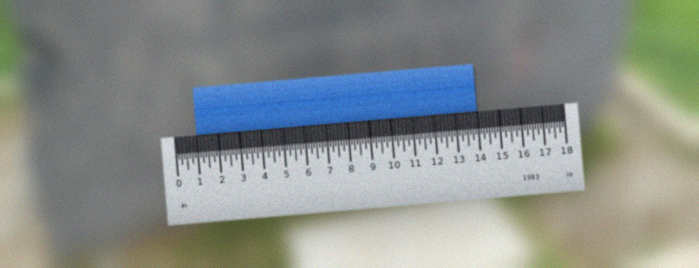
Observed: 13 in
